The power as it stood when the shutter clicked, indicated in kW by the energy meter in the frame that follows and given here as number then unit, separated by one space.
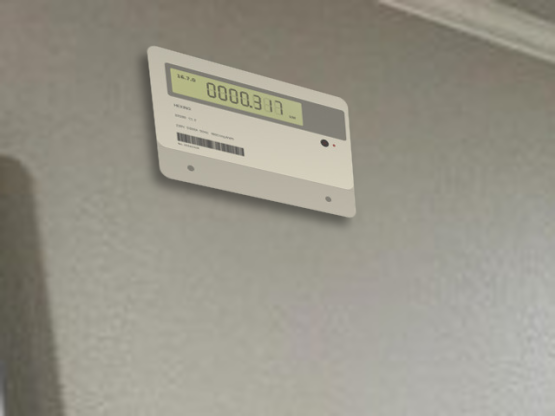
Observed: 0.317 kW
